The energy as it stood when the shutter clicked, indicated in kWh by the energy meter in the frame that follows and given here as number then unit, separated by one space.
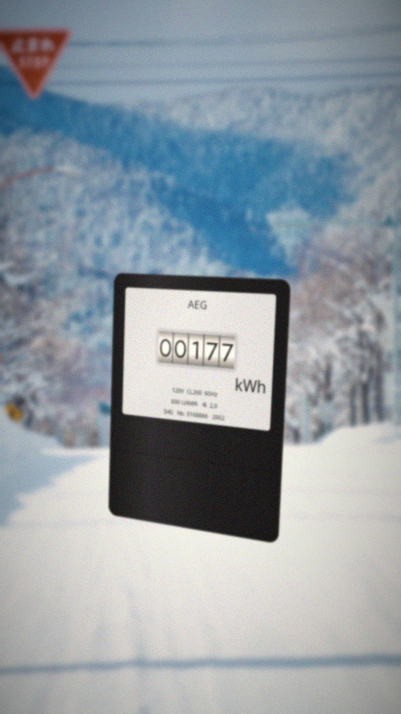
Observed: 177 kWh
